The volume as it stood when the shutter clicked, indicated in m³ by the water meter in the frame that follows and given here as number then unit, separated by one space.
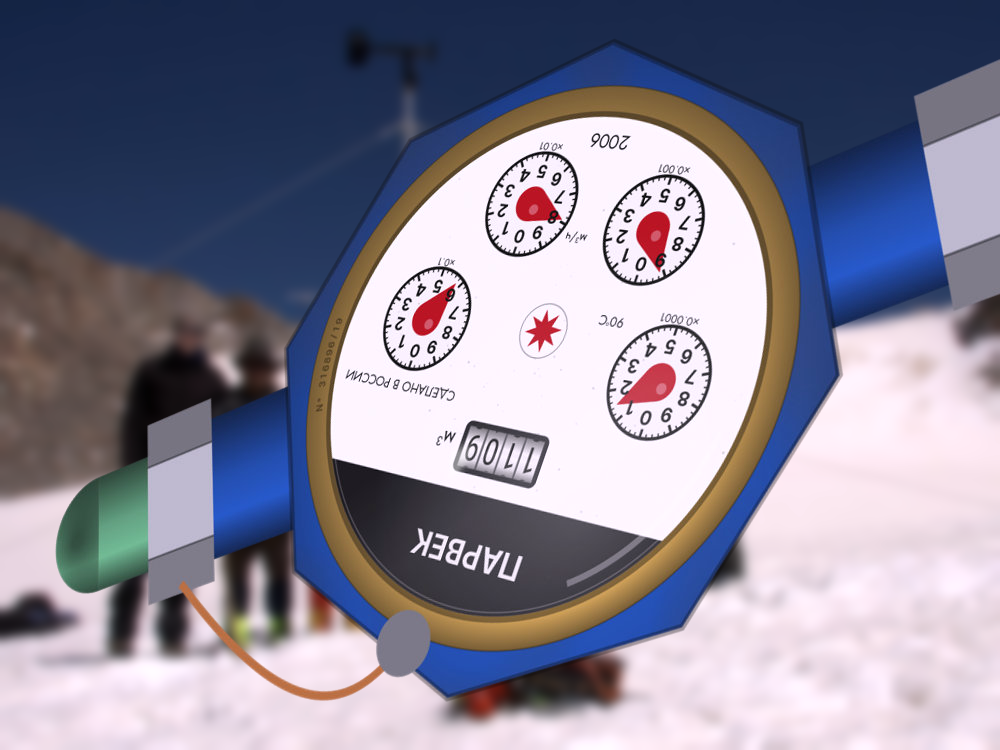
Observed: 1109.5791 m³
